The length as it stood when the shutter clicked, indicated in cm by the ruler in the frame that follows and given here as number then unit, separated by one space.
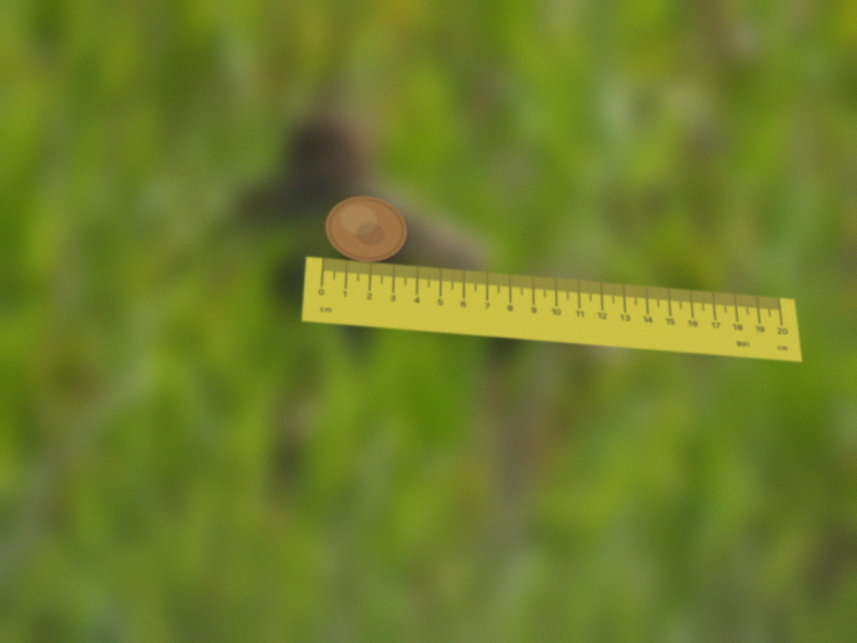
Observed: 3.5 cm
